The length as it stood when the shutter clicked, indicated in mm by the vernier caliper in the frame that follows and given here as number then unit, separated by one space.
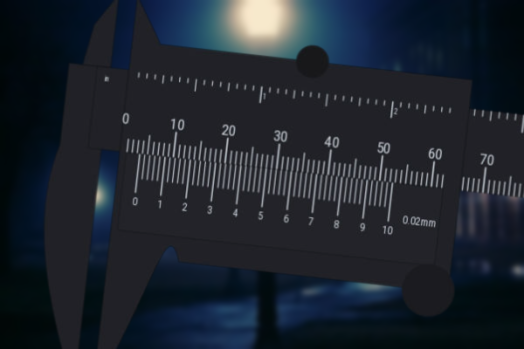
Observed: 3.5 mm
